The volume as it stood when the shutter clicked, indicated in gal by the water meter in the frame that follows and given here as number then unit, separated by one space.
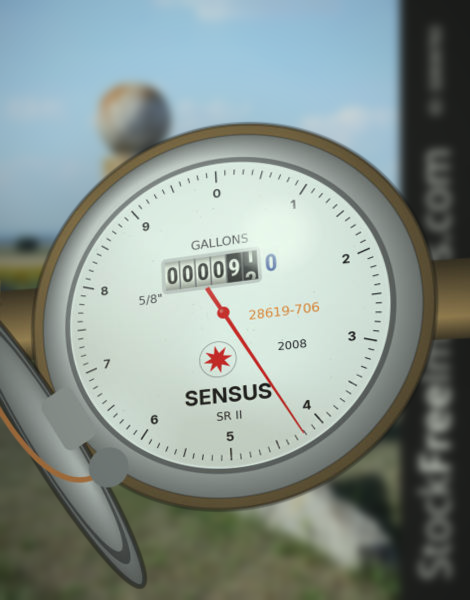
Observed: 914.2 gal
